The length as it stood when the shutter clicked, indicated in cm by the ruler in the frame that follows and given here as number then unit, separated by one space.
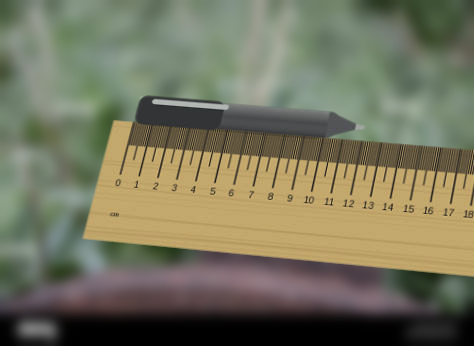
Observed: 12 cm
